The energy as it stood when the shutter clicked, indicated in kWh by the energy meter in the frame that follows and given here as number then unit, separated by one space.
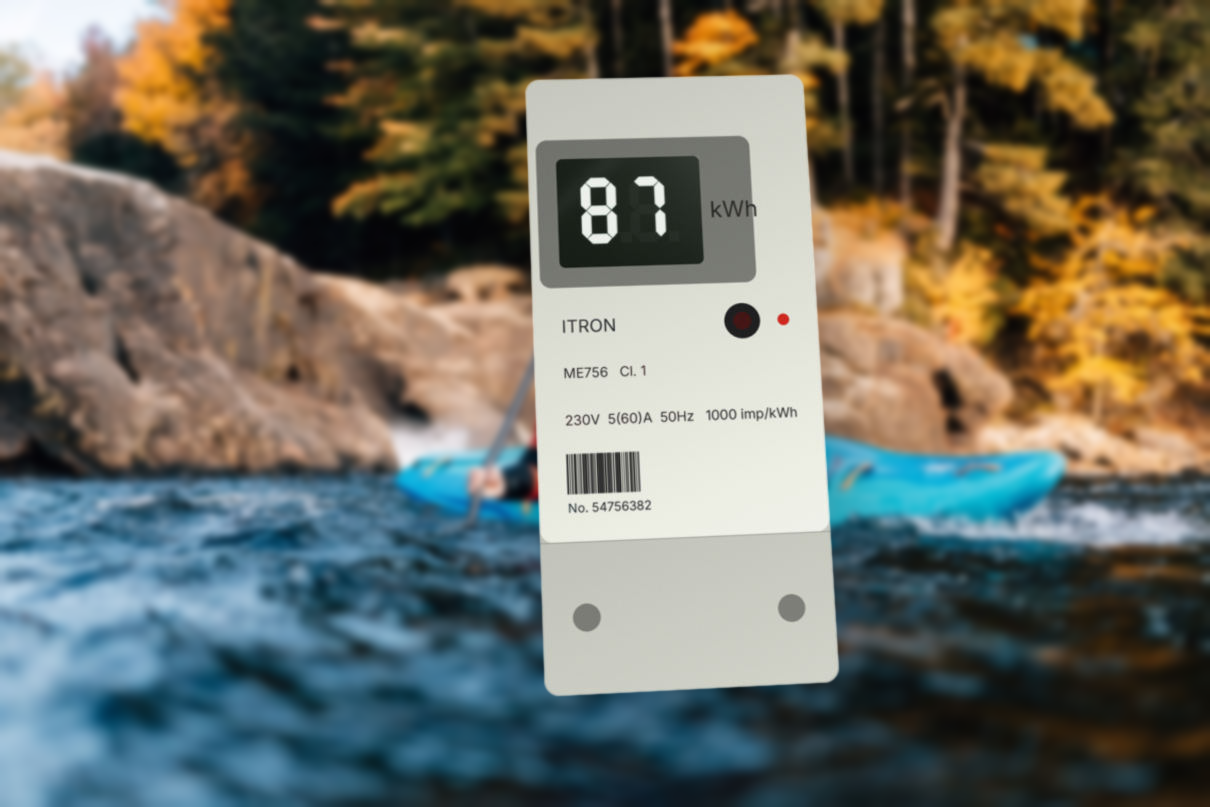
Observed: 87 kWh
